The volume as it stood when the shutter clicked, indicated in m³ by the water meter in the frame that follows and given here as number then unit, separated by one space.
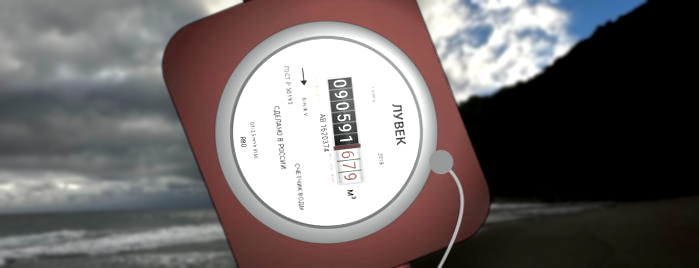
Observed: 90591.679 m³
